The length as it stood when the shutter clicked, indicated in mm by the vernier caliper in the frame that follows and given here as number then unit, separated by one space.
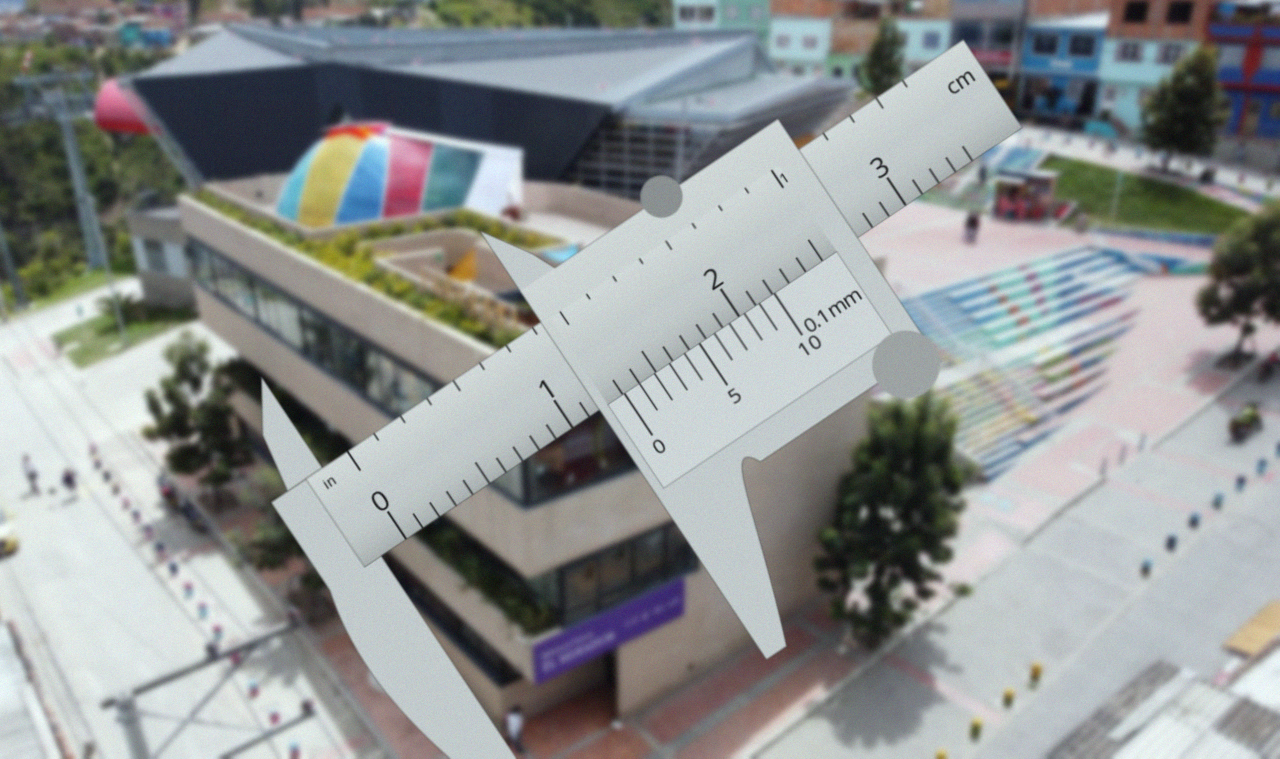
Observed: 13.1 mm
